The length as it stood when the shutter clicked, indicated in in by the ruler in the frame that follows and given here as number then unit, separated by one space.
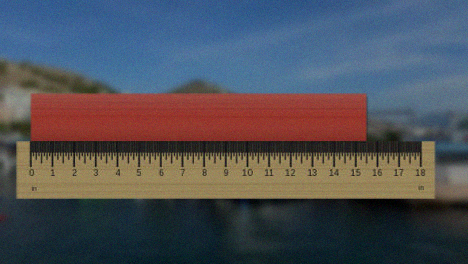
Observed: 15.5 in
